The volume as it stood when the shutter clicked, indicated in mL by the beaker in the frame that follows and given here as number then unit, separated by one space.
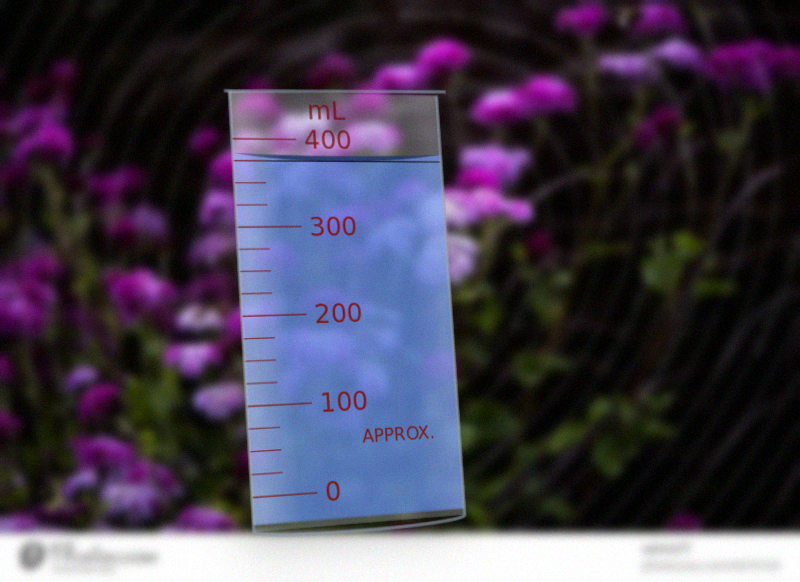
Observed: 375 mL
